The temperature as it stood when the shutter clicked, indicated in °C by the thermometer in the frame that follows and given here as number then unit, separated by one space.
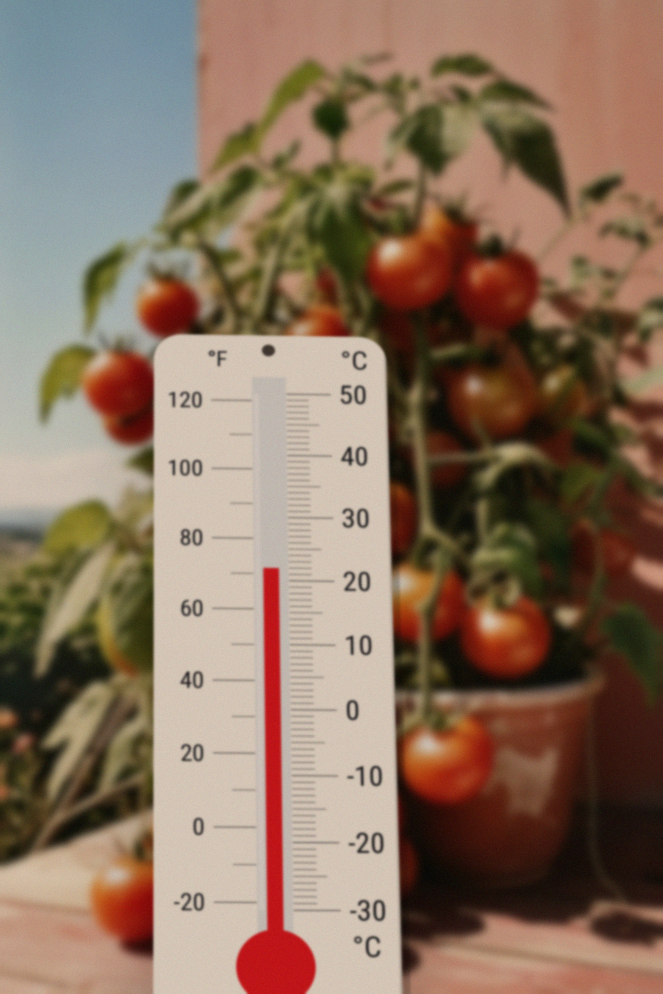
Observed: 22 °C
